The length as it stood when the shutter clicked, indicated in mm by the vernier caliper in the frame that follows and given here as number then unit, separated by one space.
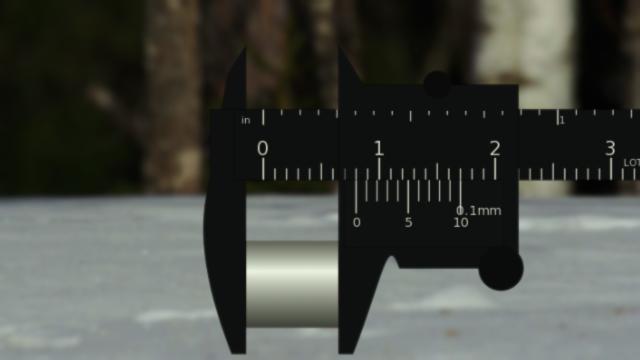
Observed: 8.0 mm
